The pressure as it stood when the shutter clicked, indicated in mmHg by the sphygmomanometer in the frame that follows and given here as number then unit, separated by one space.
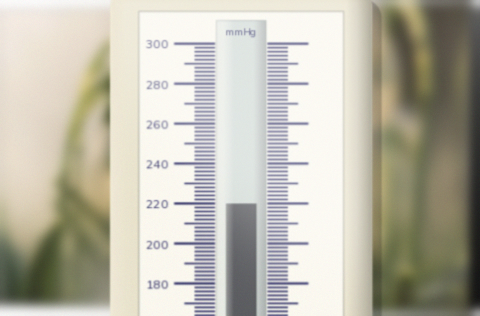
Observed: 220 mmHg
